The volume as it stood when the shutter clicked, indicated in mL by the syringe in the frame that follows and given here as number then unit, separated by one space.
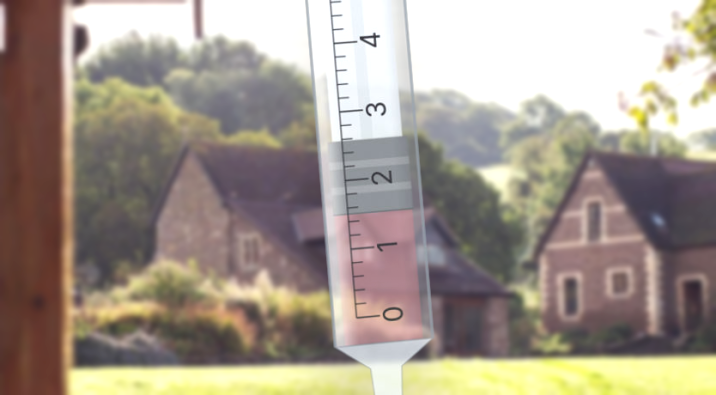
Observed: 1.5 mL
